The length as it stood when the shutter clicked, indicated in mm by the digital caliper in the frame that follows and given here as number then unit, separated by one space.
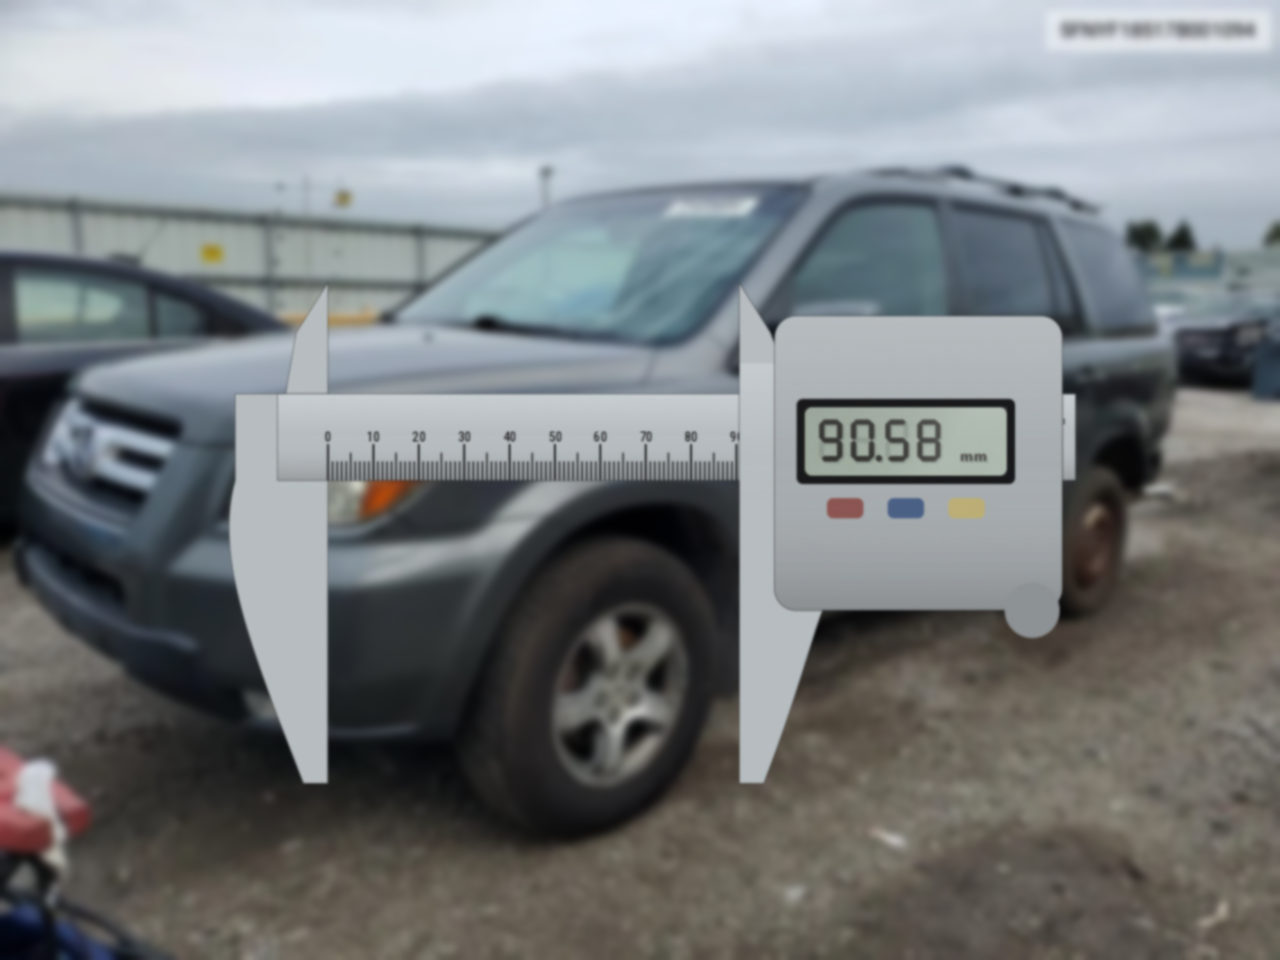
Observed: 90.58 mm
